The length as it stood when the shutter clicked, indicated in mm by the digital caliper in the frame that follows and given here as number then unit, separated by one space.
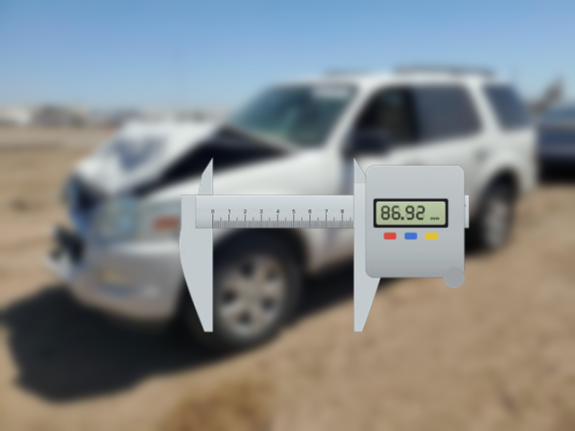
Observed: 86.92 mm
